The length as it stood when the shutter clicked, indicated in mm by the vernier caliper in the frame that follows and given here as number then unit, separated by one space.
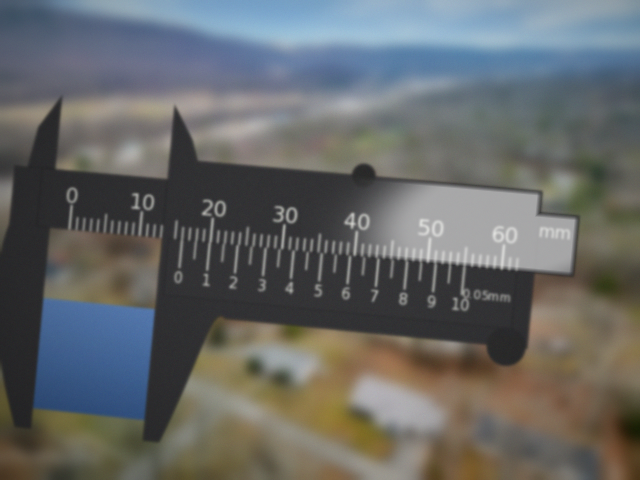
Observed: 16.0 mm
